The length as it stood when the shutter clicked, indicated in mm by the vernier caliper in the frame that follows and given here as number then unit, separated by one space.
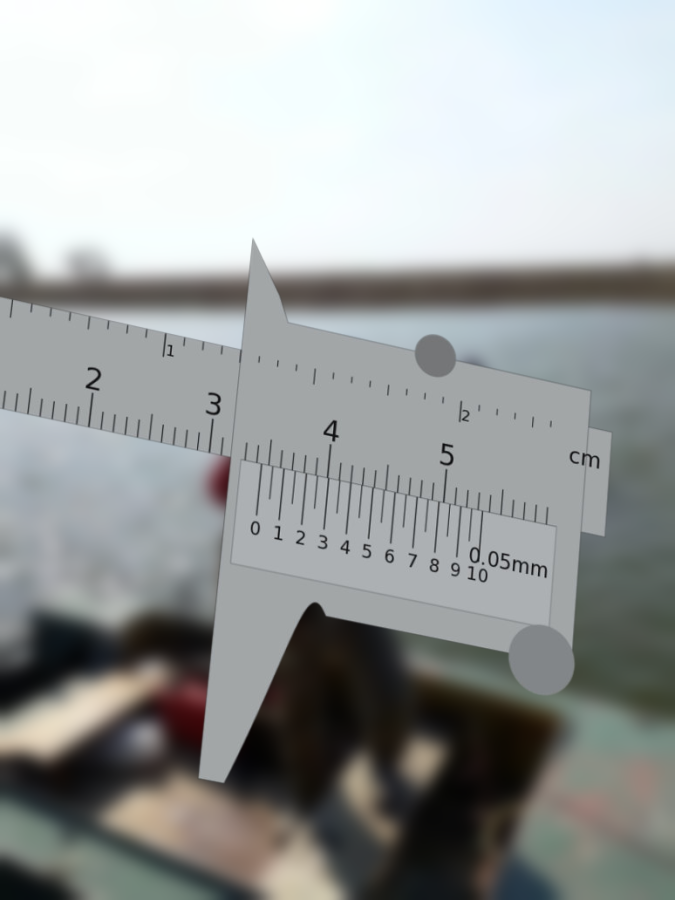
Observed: 34.4 mm
